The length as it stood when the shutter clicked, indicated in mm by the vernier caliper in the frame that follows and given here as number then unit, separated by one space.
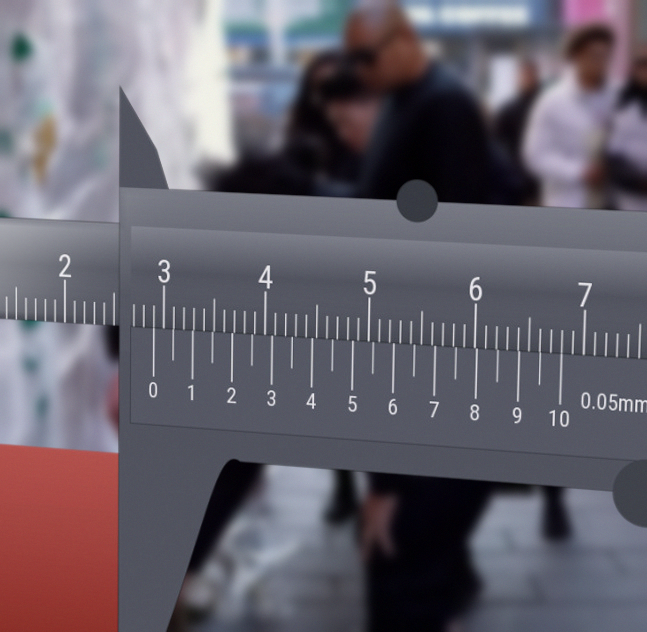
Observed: 29.0 mm
